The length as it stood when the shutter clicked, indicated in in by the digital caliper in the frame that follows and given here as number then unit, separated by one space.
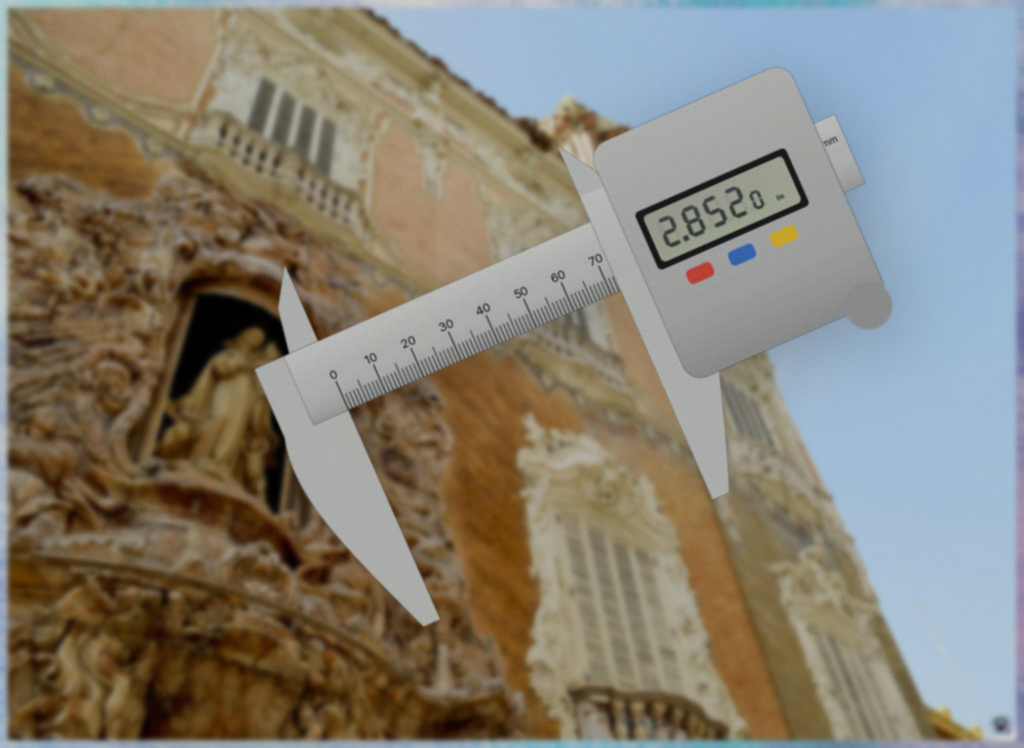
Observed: 2.8520 in
